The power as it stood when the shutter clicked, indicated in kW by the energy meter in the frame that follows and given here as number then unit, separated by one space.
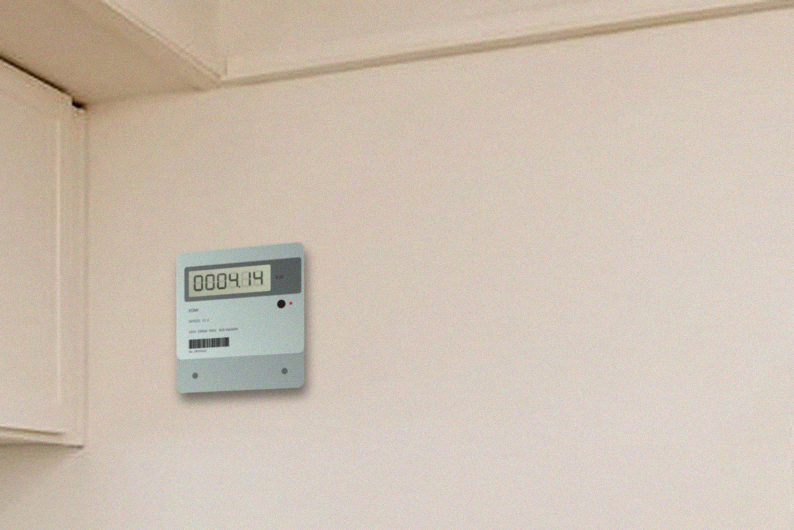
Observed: 4.14 kW
